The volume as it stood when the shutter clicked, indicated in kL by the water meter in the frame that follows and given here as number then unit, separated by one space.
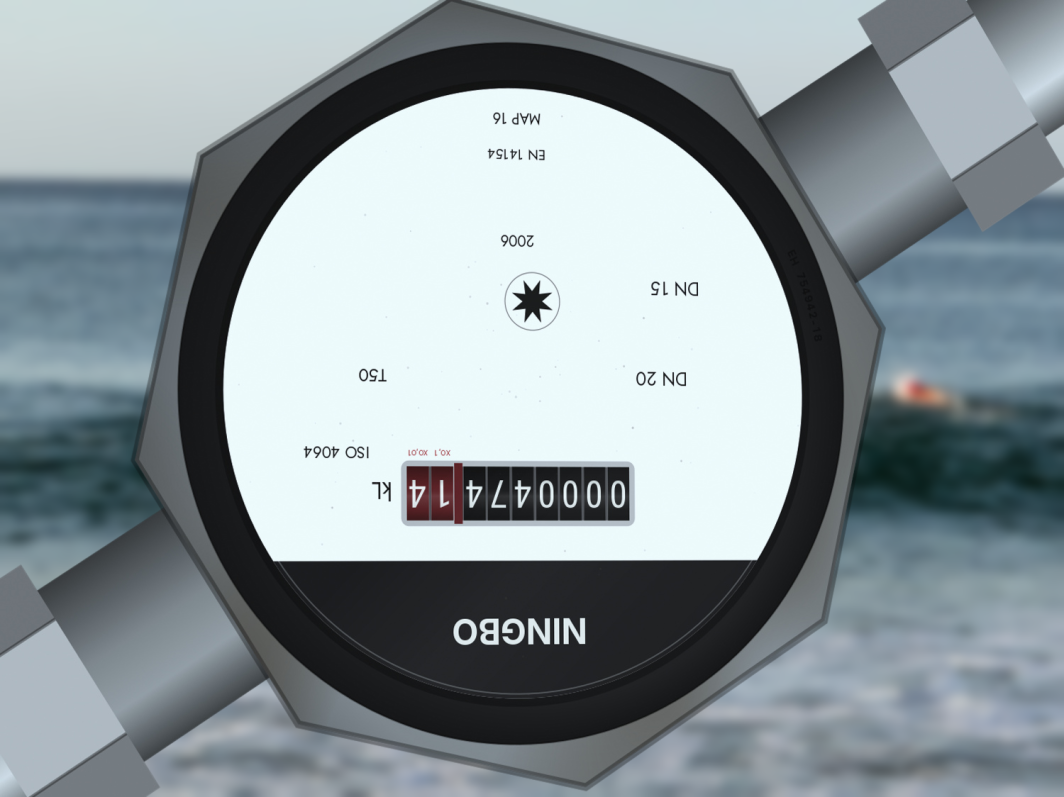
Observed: 474.14 kL
